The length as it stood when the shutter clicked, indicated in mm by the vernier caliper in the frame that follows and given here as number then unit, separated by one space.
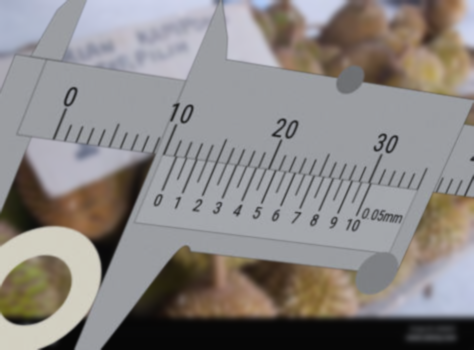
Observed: 11.2 mm
